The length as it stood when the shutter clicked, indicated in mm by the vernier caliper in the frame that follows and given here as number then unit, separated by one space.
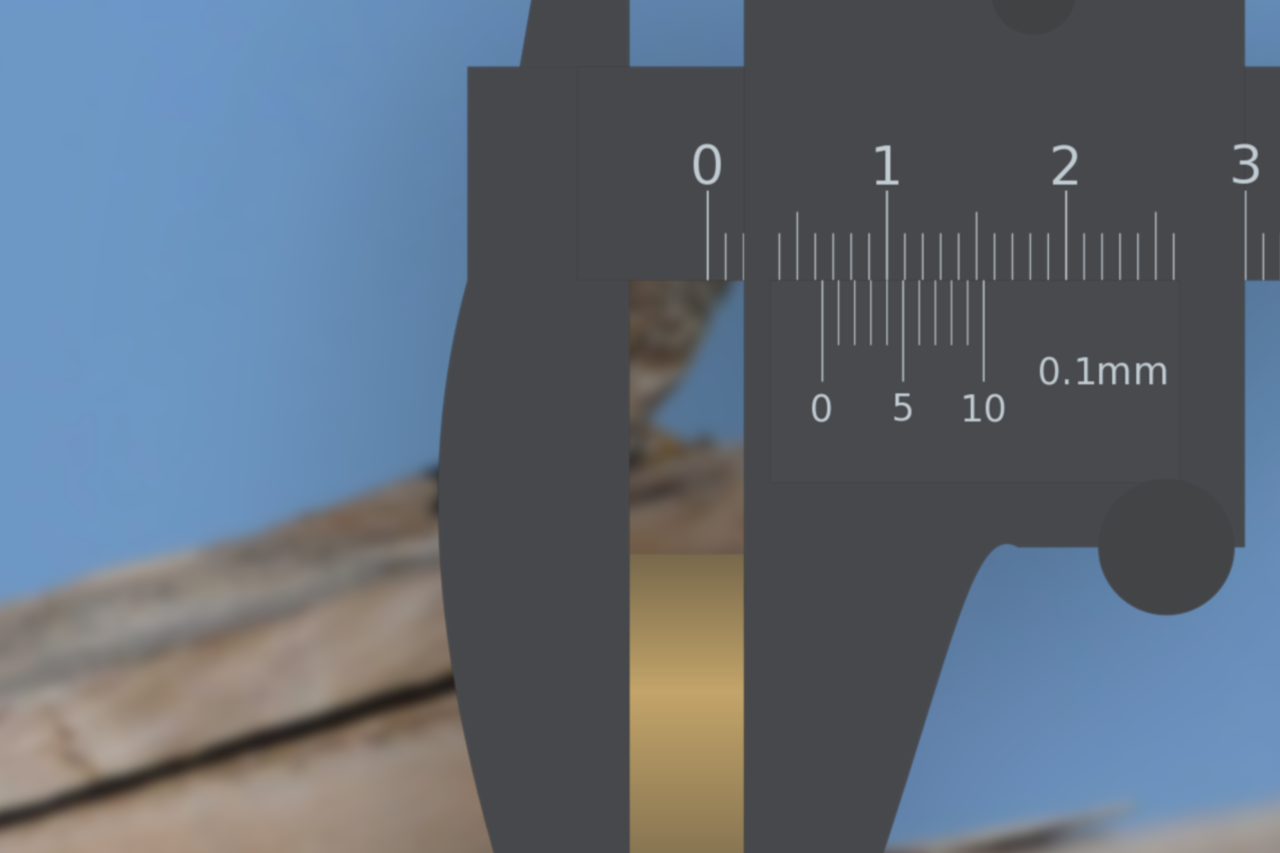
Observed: 6.4 mm
